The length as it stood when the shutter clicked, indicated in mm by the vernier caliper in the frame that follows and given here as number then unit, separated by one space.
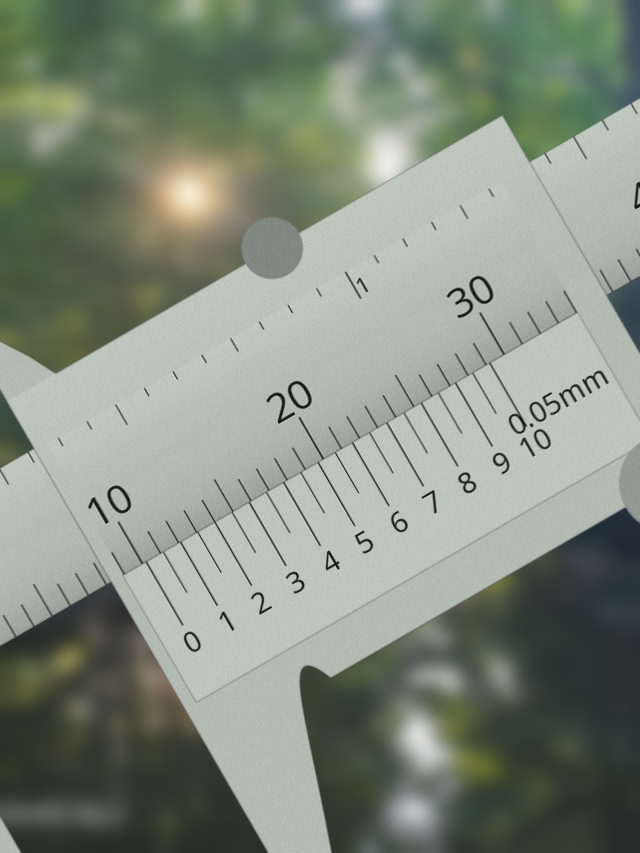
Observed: 10.2 mm
